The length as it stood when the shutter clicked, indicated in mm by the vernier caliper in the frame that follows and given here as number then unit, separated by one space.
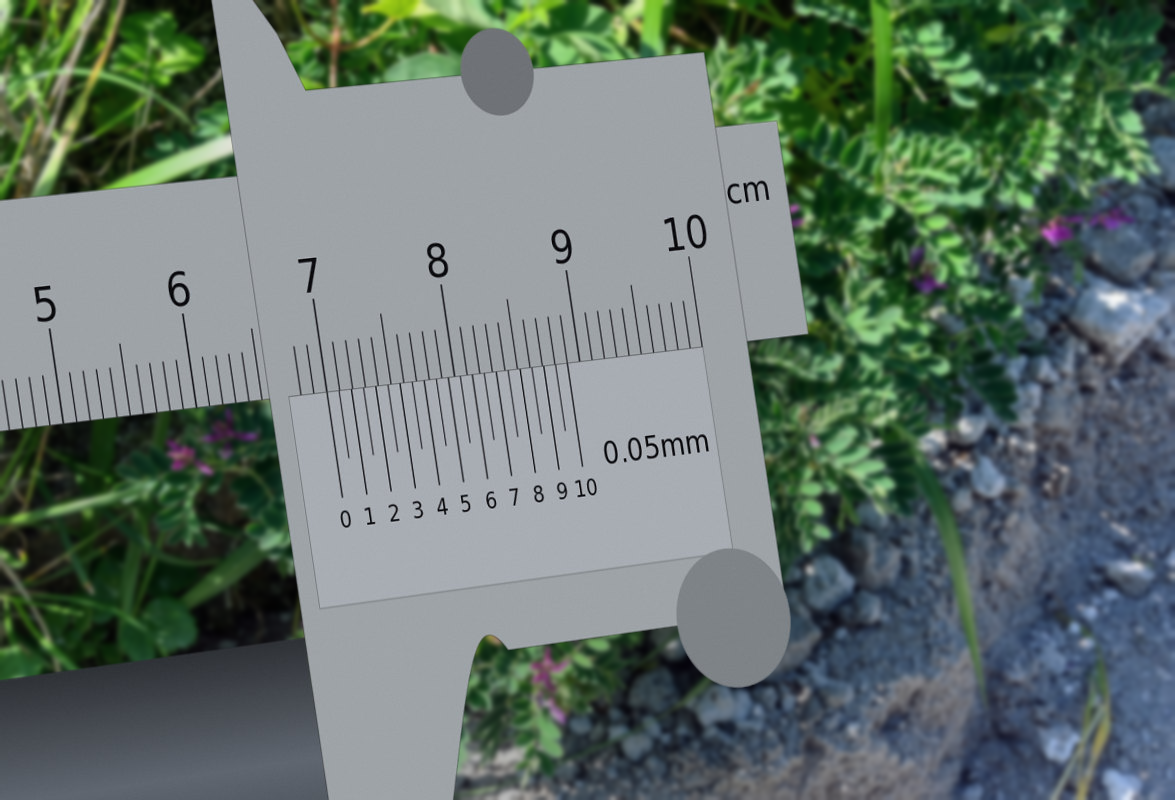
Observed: 70.0 mm
